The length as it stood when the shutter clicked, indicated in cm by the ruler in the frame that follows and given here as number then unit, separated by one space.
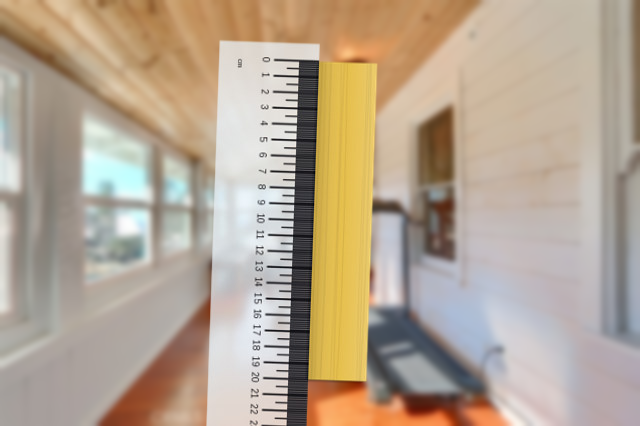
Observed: 20 cm
